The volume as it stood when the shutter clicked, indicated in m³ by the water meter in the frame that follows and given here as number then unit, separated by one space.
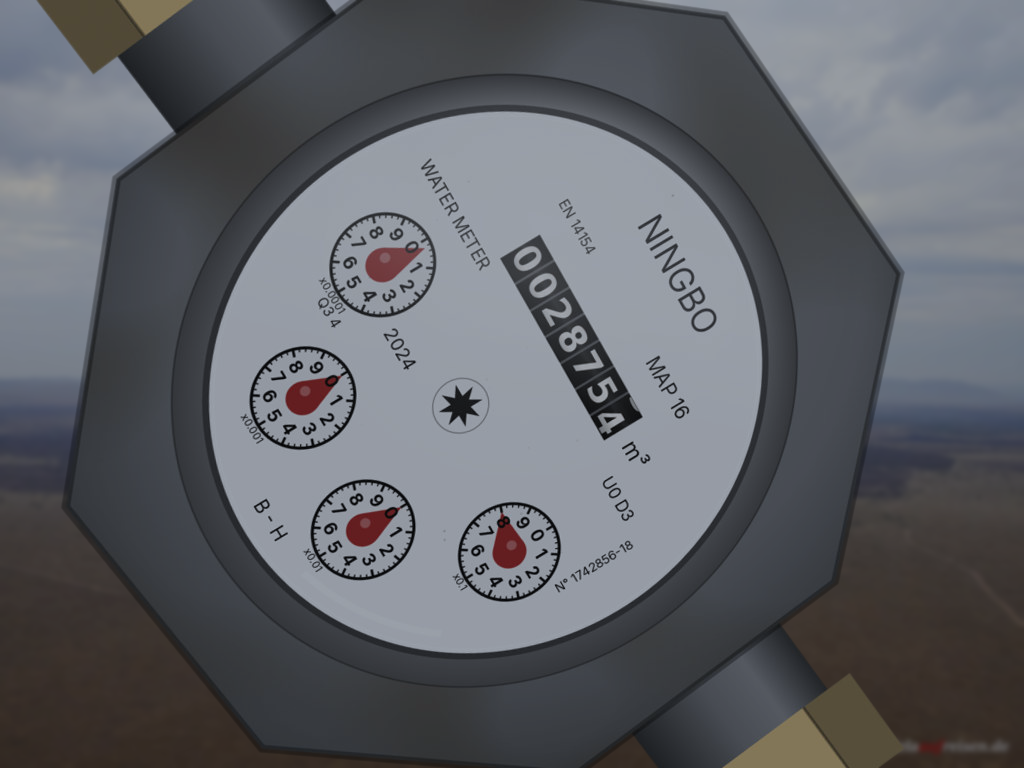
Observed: 28753.8000 m³
